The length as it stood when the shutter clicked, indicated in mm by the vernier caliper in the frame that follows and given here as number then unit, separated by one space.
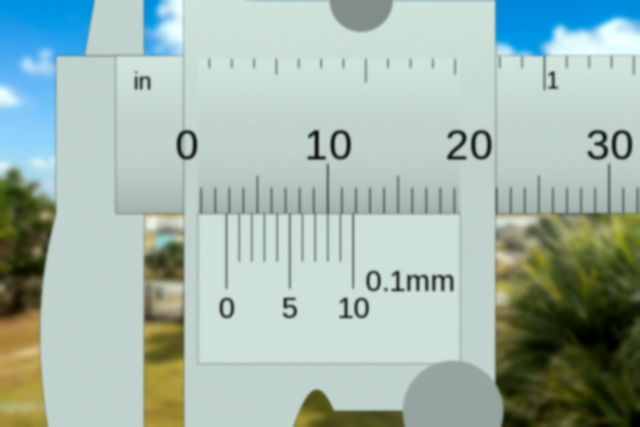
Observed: 2.8 mm
